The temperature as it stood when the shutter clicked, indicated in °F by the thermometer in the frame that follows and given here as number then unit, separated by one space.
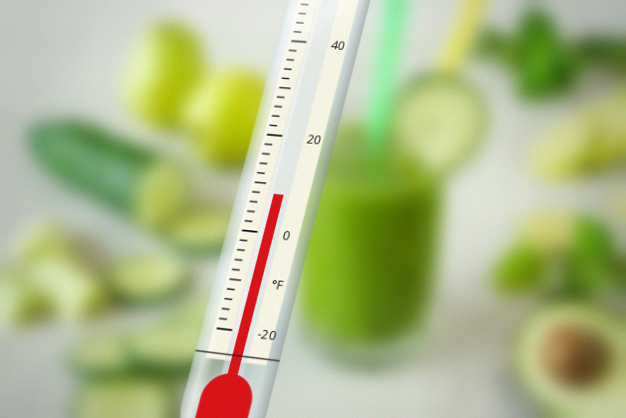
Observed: 8 °F
